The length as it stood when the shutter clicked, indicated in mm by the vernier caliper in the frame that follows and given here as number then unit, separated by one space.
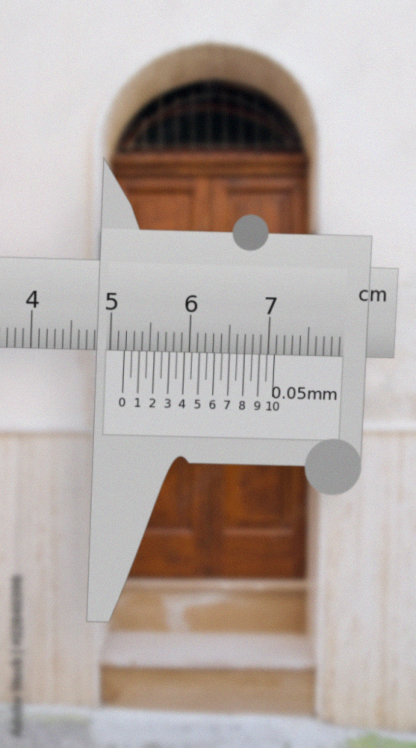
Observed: 51.8 mm
